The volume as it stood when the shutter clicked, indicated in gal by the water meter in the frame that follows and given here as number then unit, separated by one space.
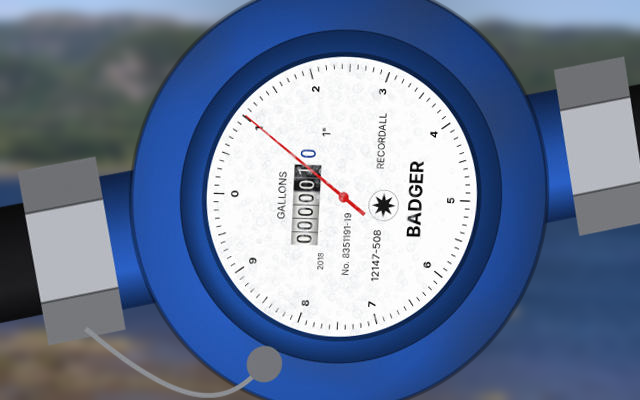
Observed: 11.0 gal
